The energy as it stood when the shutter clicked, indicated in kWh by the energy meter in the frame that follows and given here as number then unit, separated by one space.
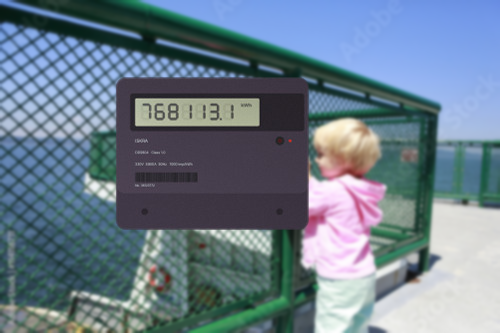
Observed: 768113.1 kWh
